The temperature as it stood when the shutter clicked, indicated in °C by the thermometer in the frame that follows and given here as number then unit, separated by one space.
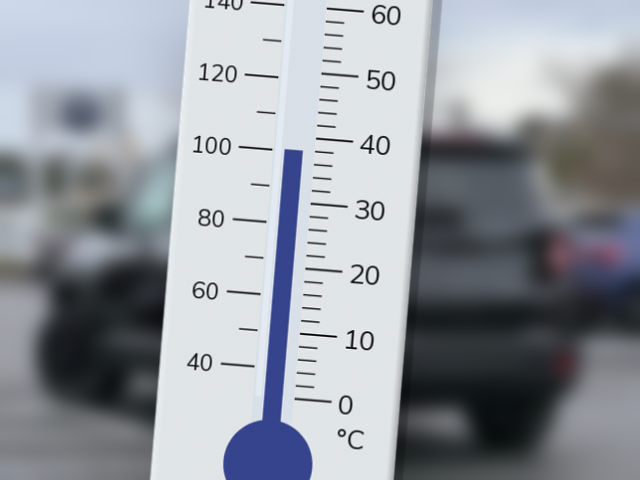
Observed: 38 °C
